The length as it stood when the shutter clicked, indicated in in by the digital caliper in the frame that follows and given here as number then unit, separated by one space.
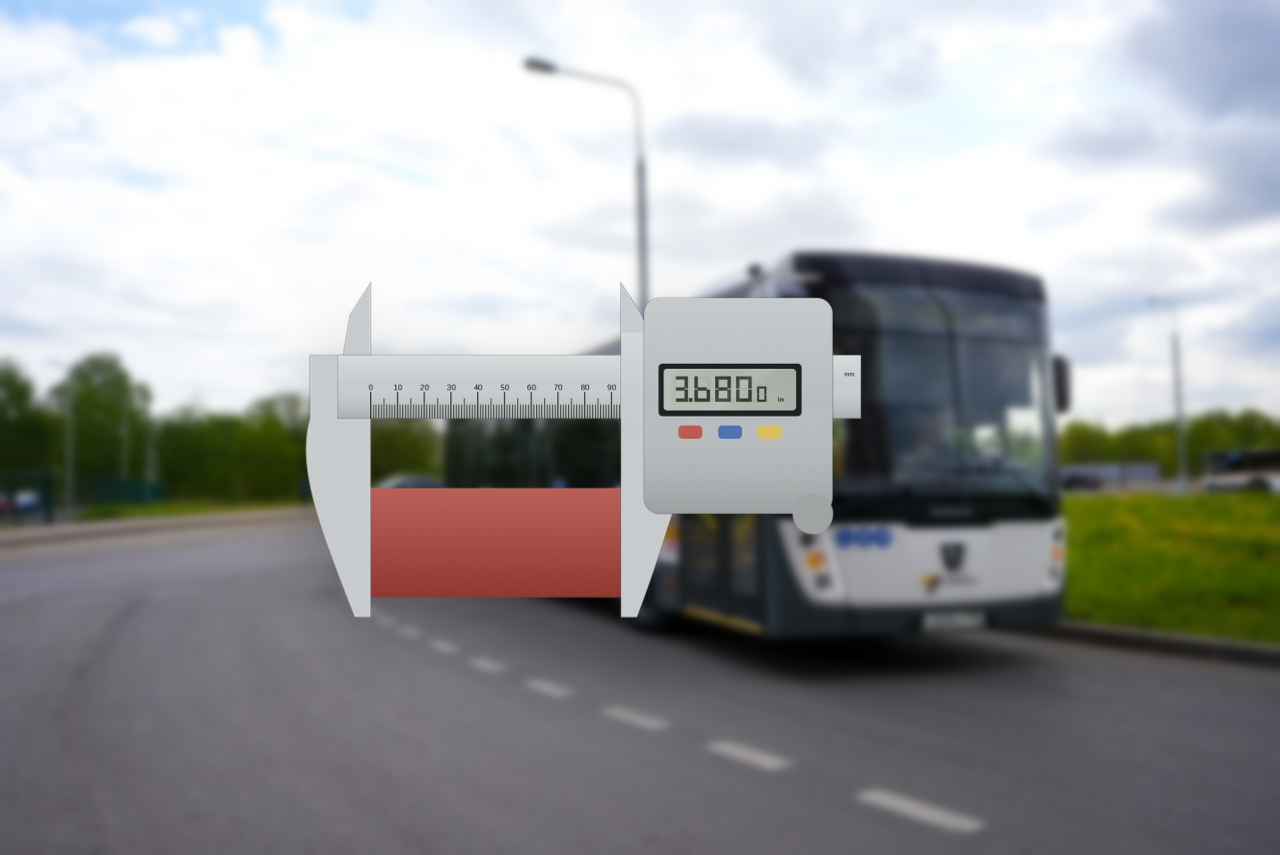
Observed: 3.6800 in
